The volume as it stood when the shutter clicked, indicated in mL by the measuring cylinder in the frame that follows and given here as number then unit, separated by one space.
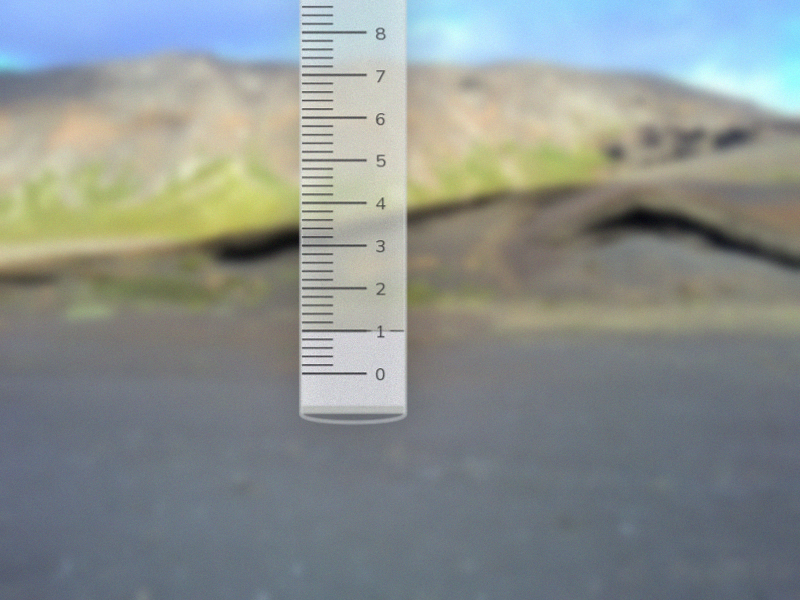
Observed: 1 mL
